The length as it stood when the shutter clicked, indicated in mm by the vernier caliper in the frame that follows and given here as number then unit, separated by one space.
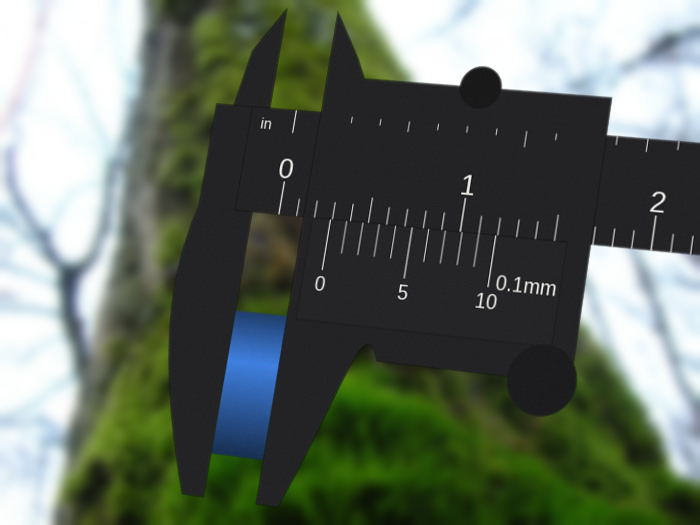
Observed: 2.9 mm
